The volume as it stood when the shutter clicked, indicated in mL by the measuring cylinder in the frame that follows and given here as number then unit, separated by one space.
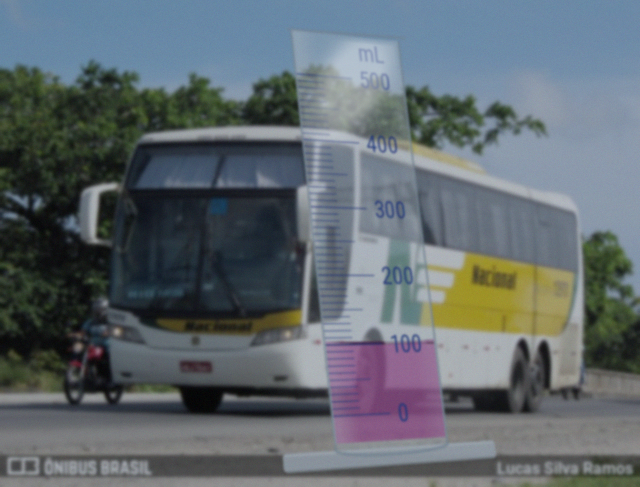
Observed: 100 mL
